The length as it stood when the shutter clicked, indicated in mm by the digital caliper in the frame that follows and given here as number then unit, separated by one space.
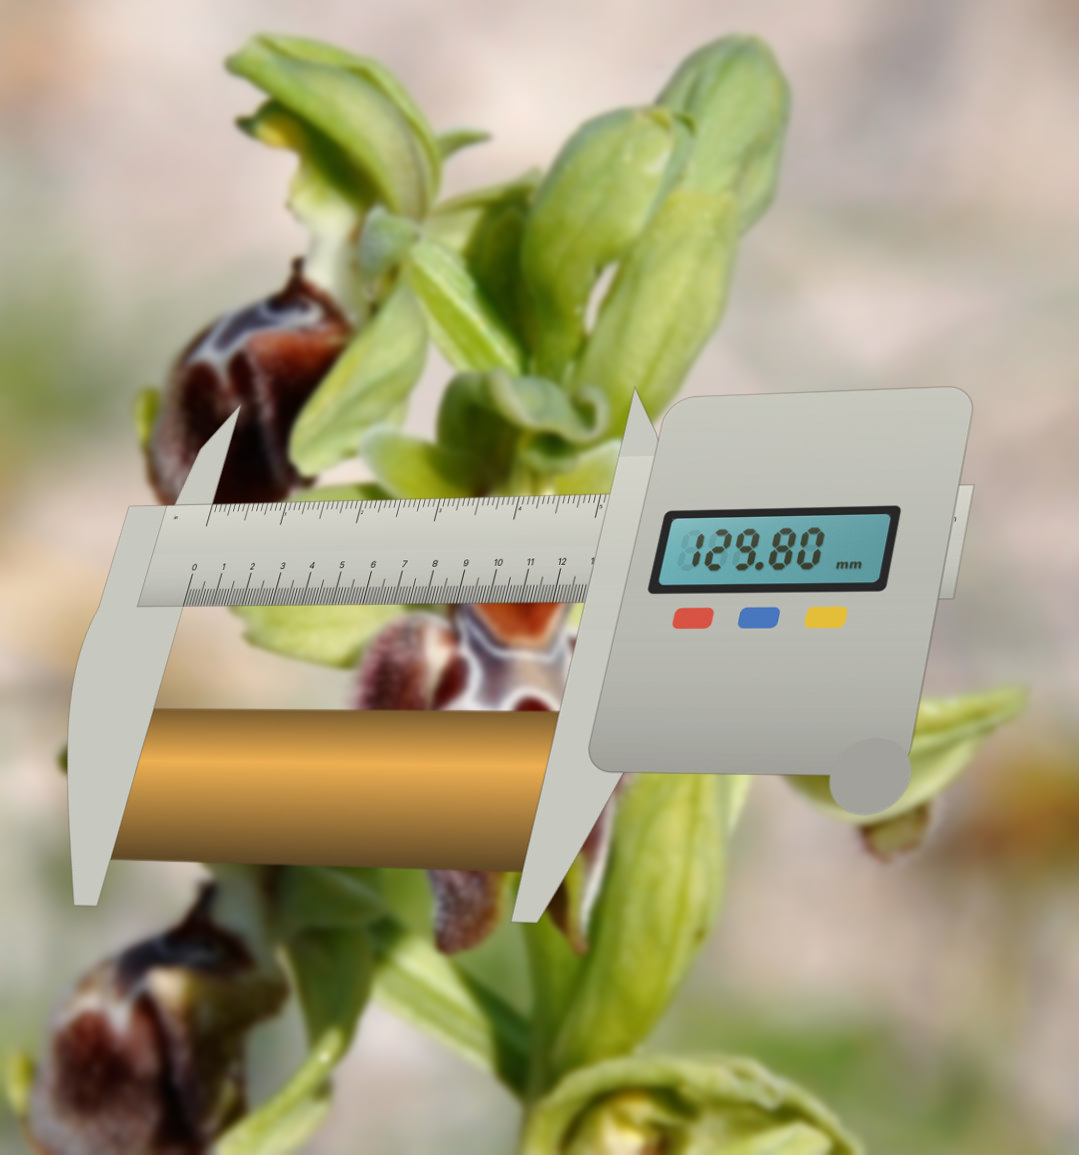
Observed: 129.80 mm
